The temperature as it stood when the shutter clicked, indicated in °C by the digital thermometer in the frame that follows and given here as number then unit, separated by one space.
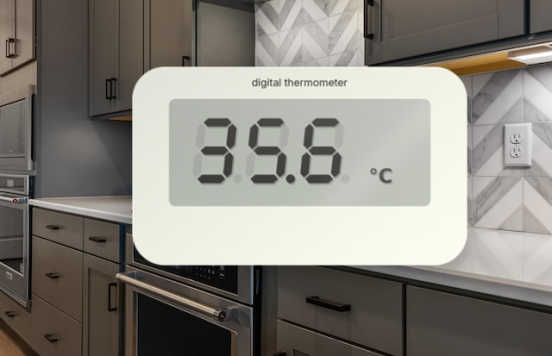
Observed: 35.6 °C
